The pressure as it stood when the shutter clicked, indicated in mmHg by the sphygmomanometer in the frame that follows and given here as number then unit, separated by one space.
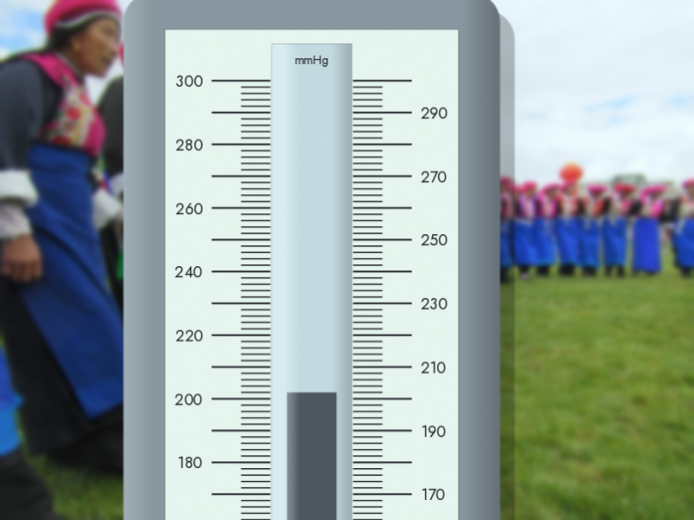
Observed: 202 mmHg
